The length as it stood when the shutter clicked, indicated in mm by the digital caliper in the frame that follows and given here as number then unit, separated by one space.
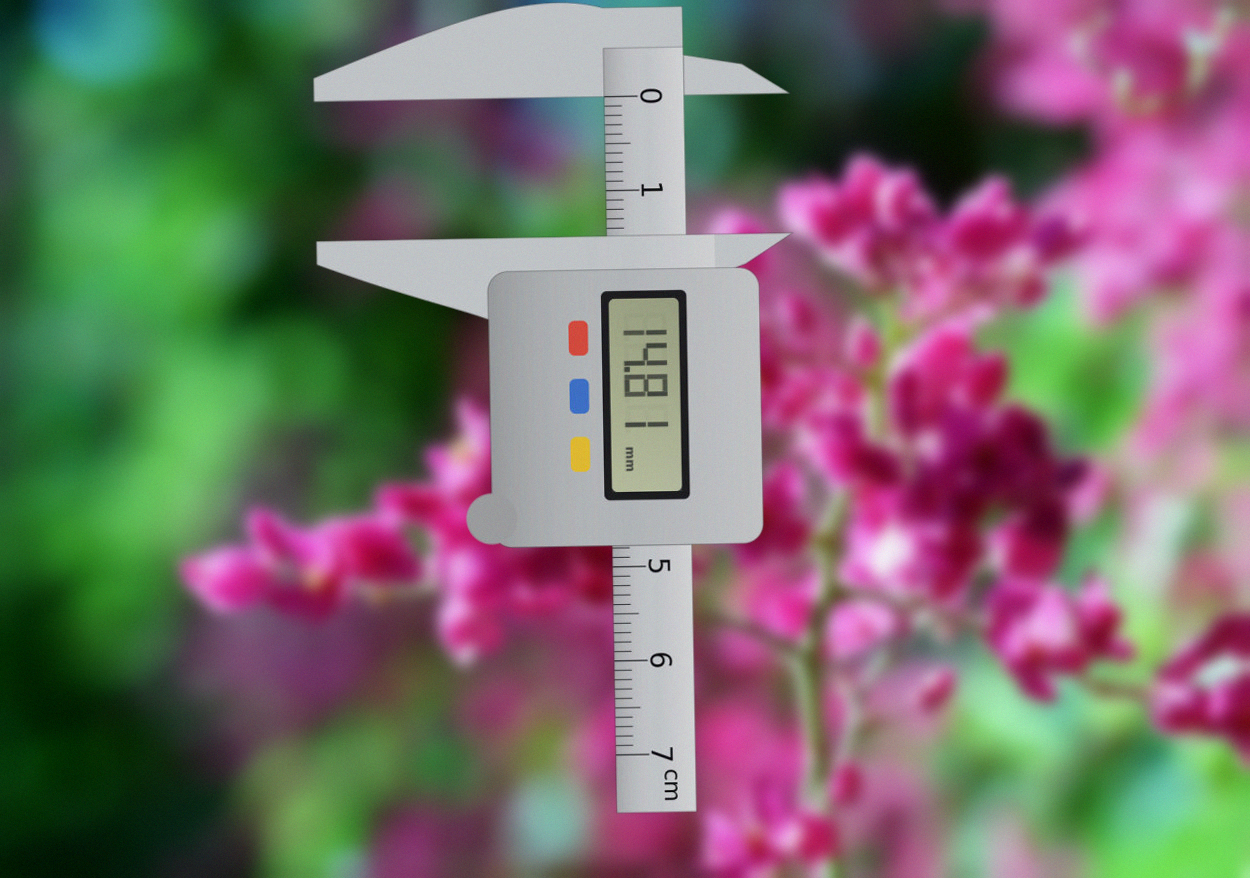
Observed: 14.81 mm
